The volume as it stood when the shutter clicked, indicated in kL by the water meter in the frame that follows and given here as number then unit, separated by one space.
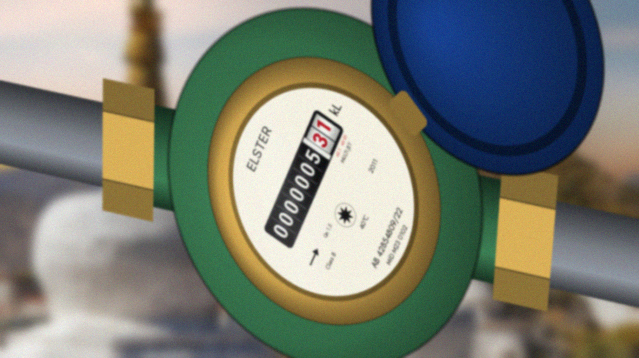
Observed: 5.31 kL
